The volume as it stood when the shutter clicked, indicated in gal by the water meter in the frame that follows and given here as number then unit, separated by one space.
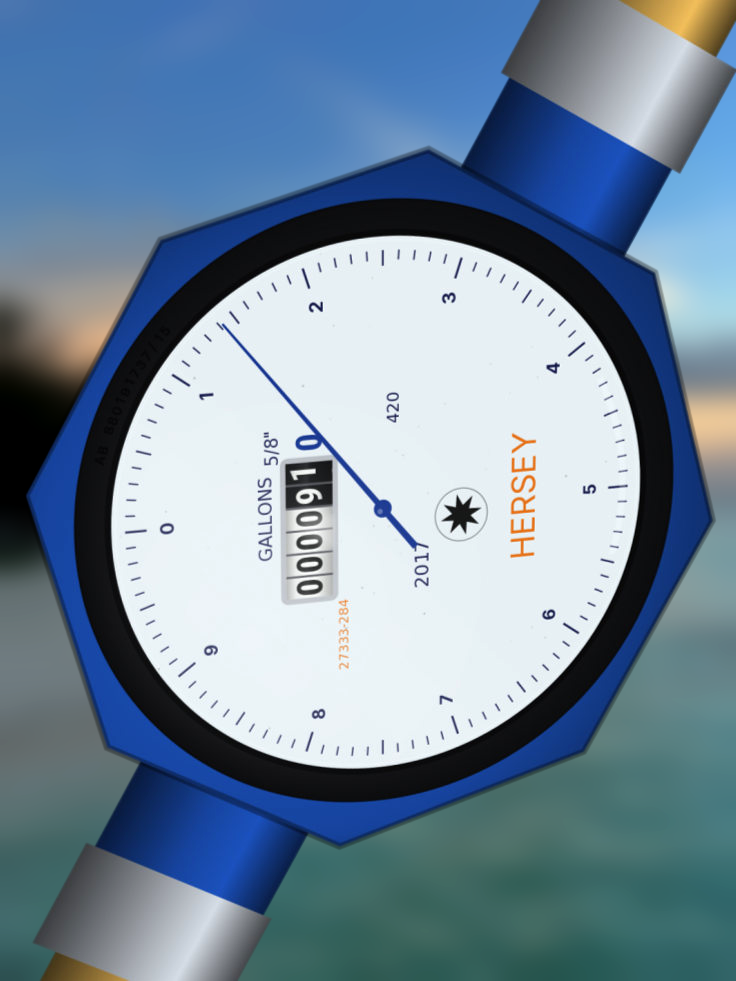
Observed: 911.4 gal
